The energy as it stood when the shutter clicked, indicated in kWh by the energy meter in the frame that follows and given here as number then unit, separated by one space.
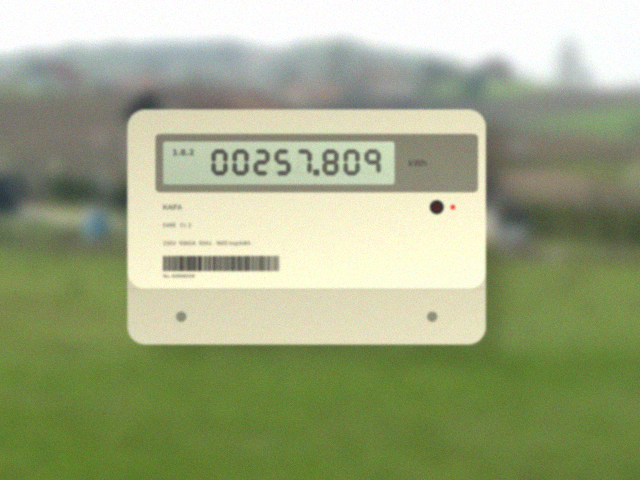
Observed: 257.809 kWh
